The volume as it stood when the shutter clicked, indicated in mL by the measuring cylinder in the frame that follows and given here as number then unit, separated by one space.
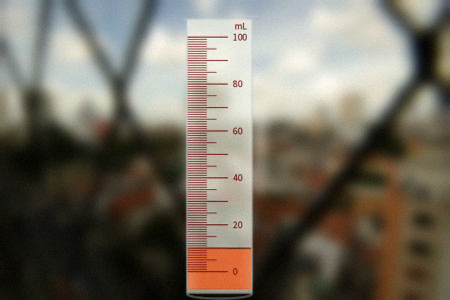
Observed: 10 mL
